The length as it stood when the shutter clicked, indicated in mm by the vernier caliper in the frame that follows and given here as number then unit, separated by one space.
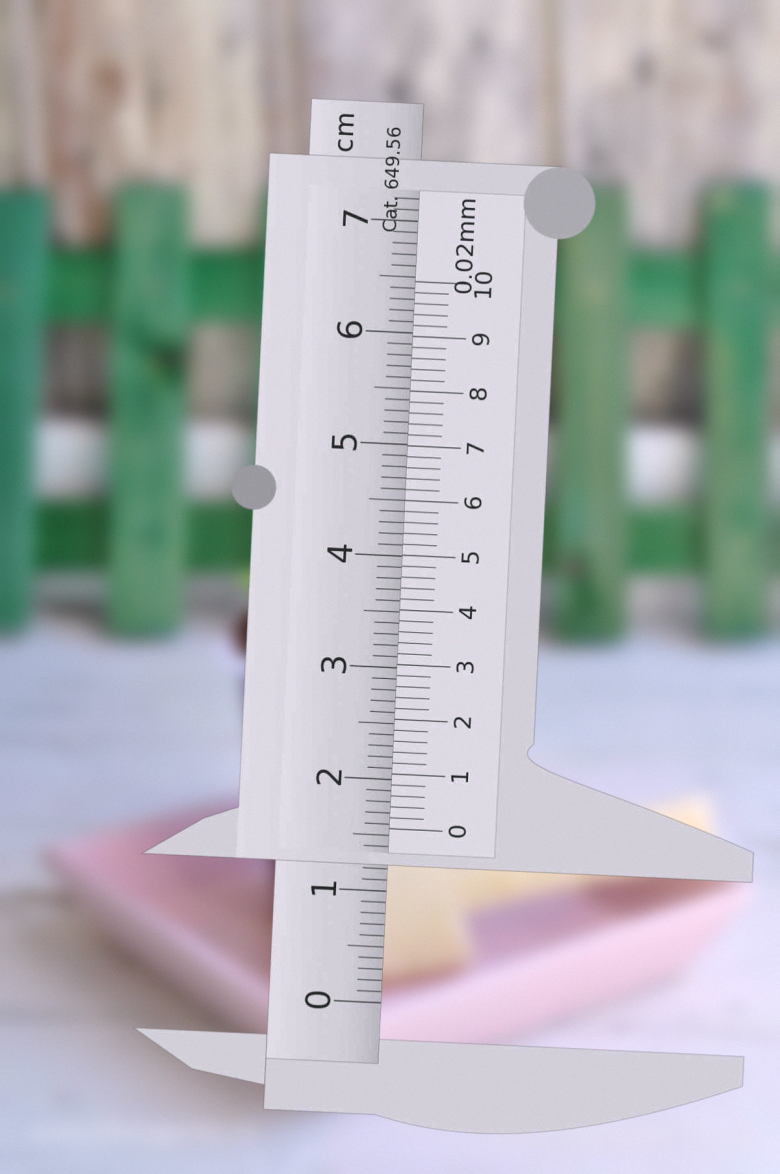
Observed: 15.6 mm
